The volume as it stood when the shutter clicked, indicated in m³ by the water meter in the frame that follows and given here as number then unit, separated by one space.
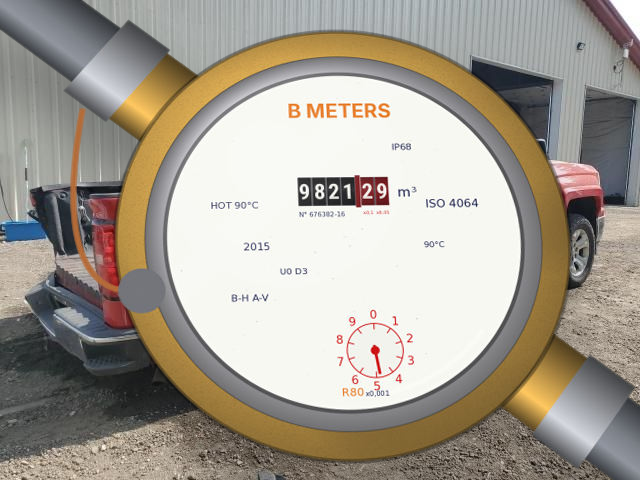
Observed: 9821.294 m³
